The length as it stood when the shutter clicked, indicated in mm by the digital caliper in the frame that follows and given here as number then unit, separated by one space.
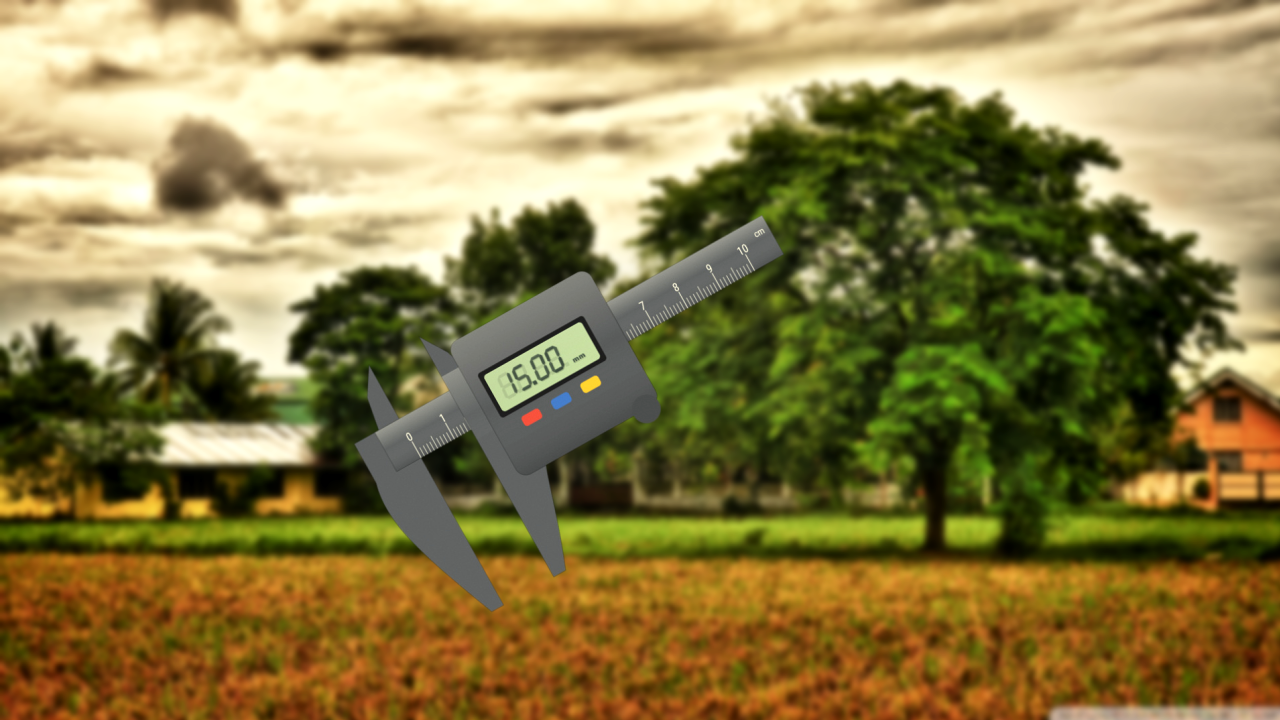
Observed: 15.00 mm
